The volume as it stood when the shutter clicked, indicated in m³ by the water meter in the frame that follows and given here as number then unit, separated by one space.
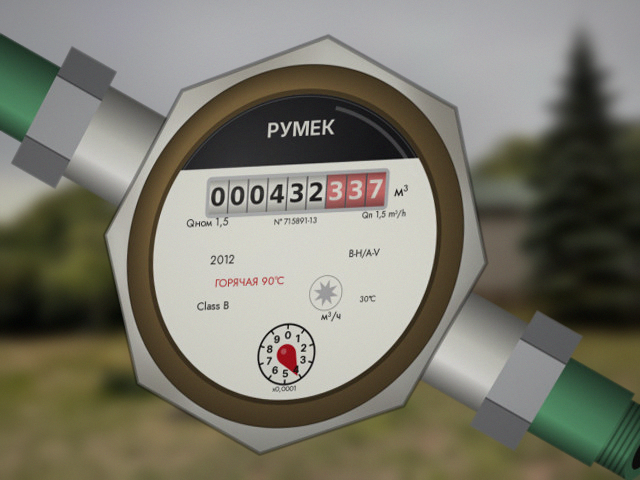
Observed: 432.3374 m³
